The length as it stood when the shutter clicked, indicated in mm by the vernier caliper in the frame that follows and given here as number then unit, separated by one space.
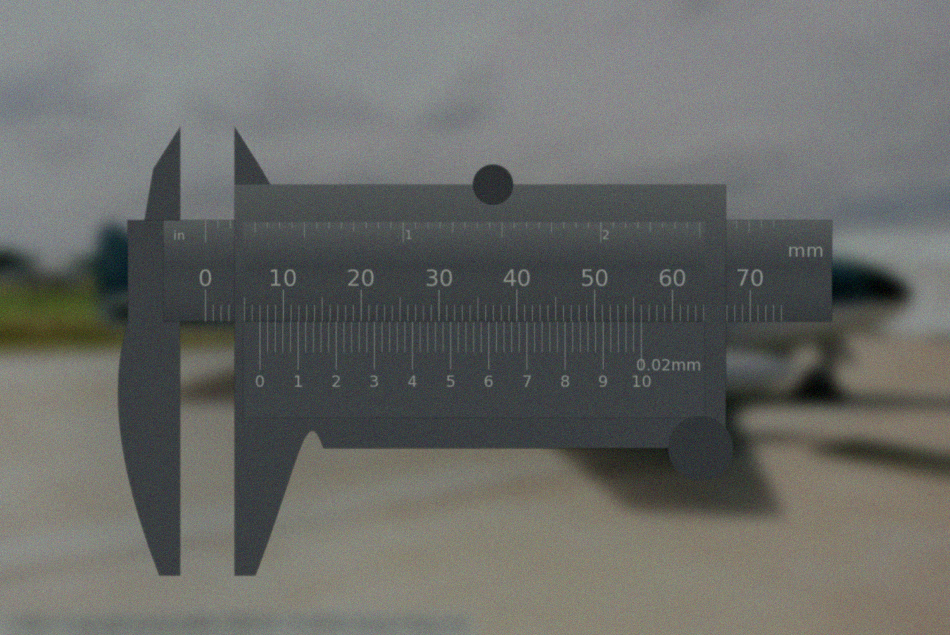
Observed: 7.0 mm
